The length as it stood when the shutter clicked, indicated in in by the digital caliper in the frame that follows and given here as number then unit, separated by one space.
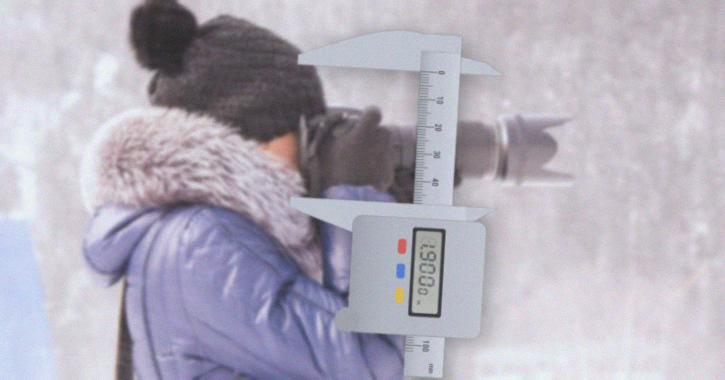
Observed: 1.9000 in
